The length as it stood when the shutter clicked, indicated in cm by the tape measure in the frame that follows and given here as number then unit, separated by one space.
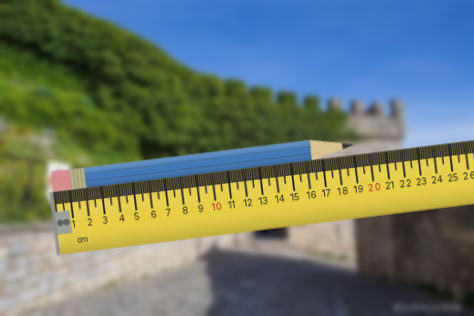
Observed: 19 cm
